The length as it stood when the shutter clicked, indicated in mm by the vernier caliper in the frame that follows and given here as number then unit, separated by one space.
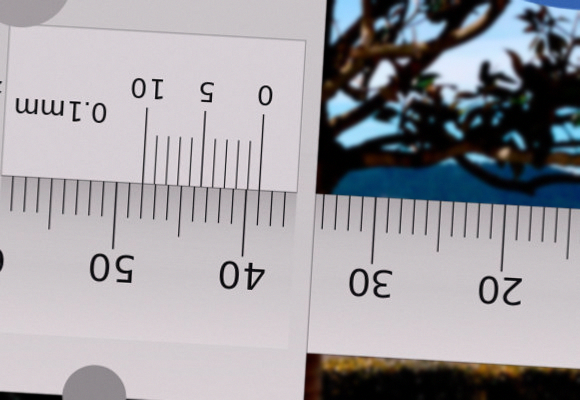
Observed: 39.0 mm
